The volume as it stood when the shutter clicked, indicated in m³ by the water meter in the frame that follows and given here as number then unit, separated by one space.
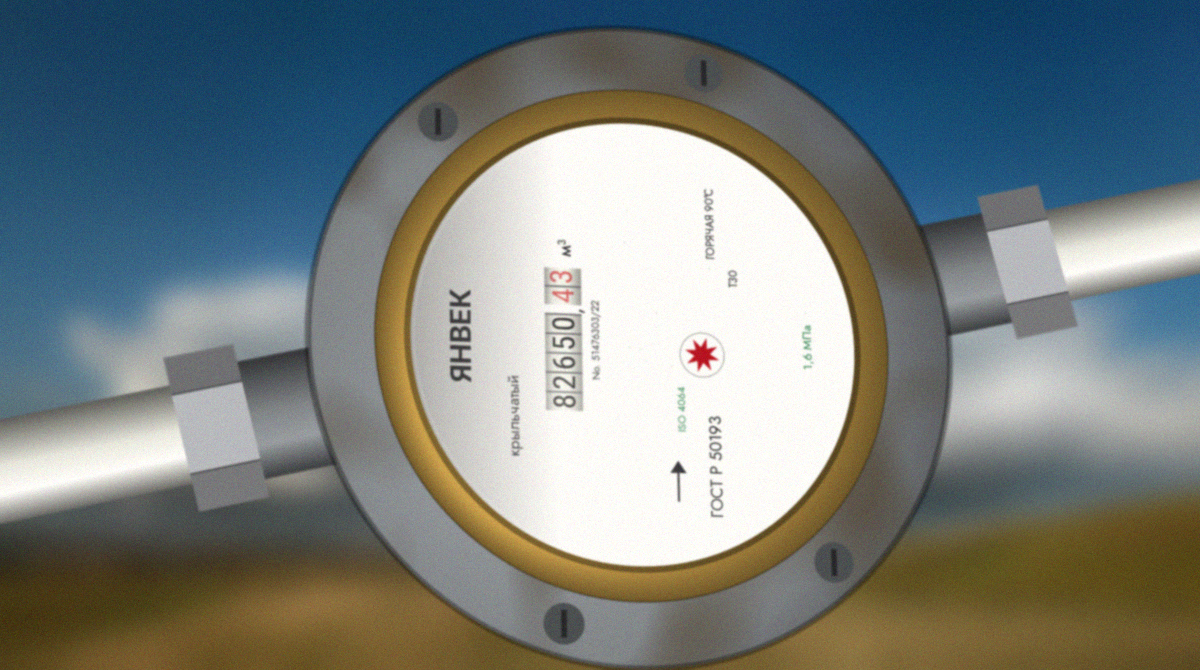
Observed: 82650.43 m³
